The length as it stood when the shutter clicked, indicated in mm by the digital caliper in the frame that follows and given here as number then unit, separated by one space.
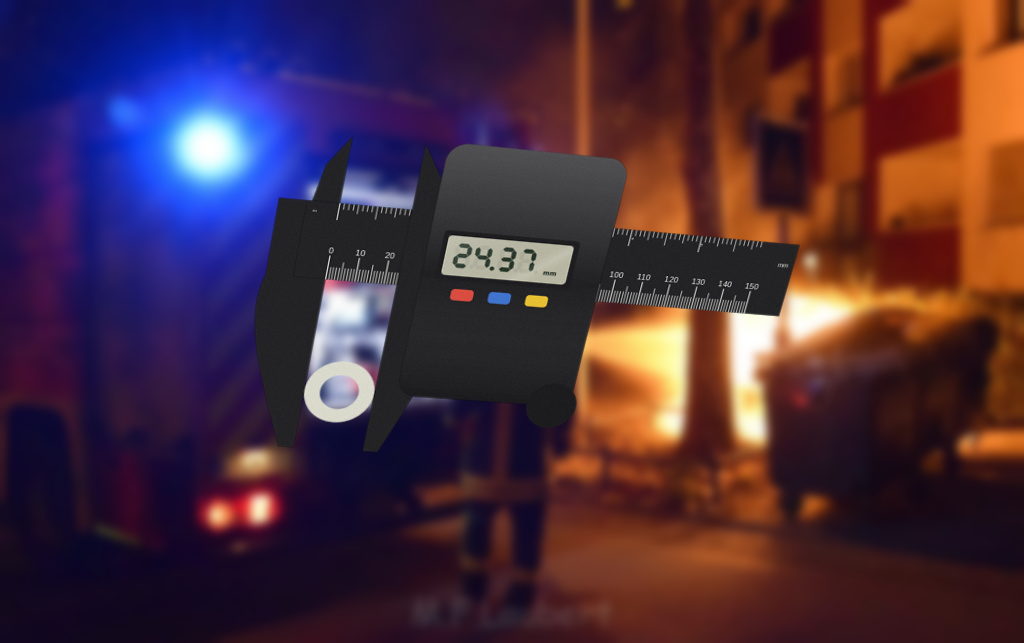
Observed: 24.37 mm
